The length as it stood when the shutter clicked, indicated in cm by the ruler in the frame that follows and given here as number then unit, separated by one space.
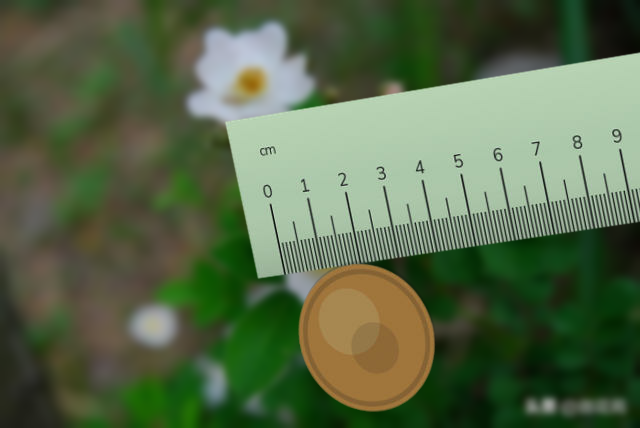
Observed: 3.5 cm
